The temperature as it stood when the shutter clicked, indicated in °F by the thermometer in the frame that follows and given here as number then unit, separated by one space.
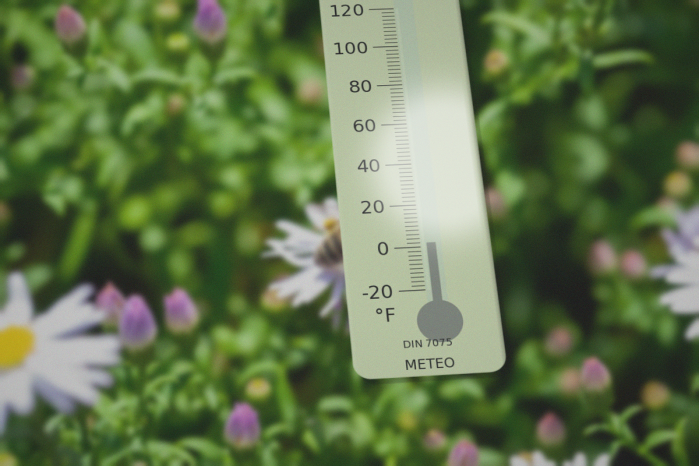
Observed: 2 °F
